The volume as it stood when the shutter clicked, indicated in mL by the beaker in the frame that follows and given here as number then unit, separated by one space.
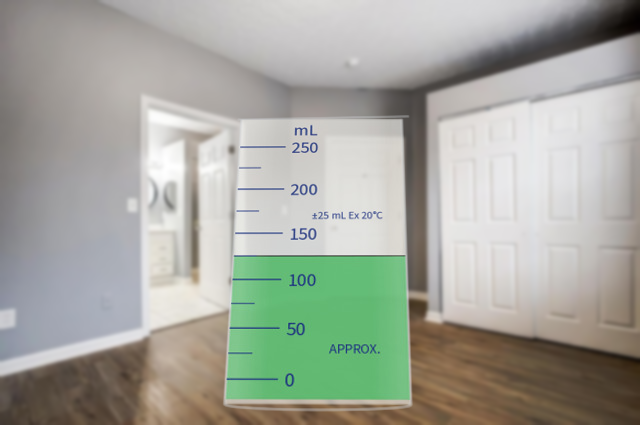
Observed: 125 mL
